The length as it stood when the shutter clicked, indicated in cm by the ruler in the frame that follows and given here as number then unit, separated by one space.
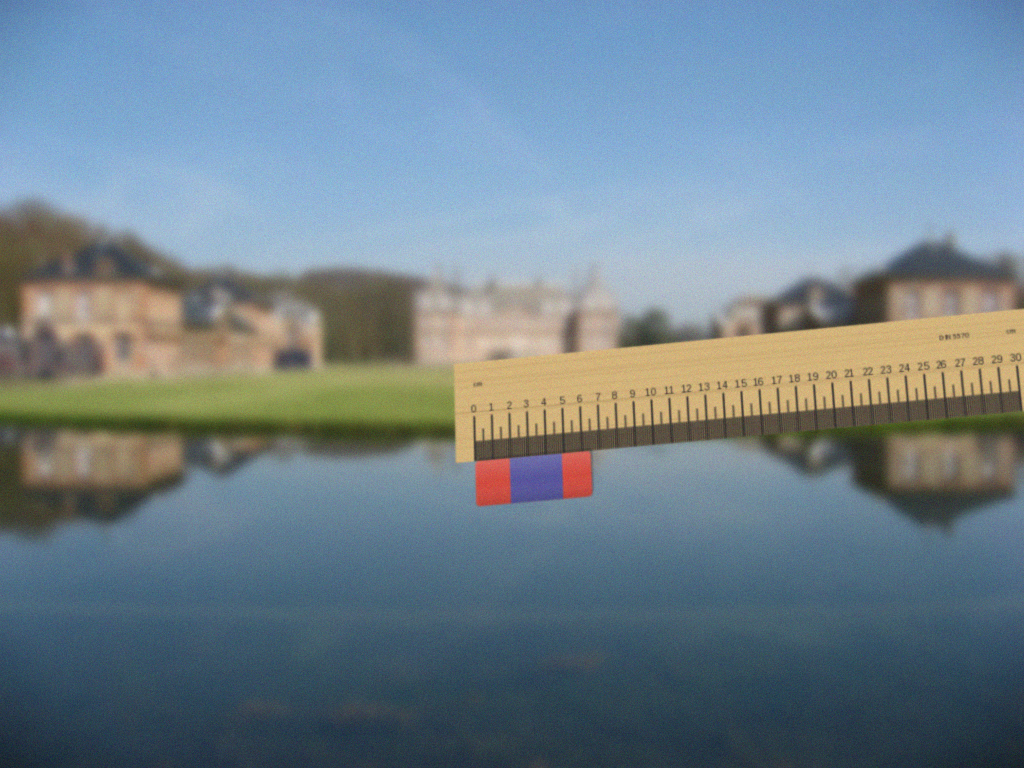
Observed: 6.5 cm
